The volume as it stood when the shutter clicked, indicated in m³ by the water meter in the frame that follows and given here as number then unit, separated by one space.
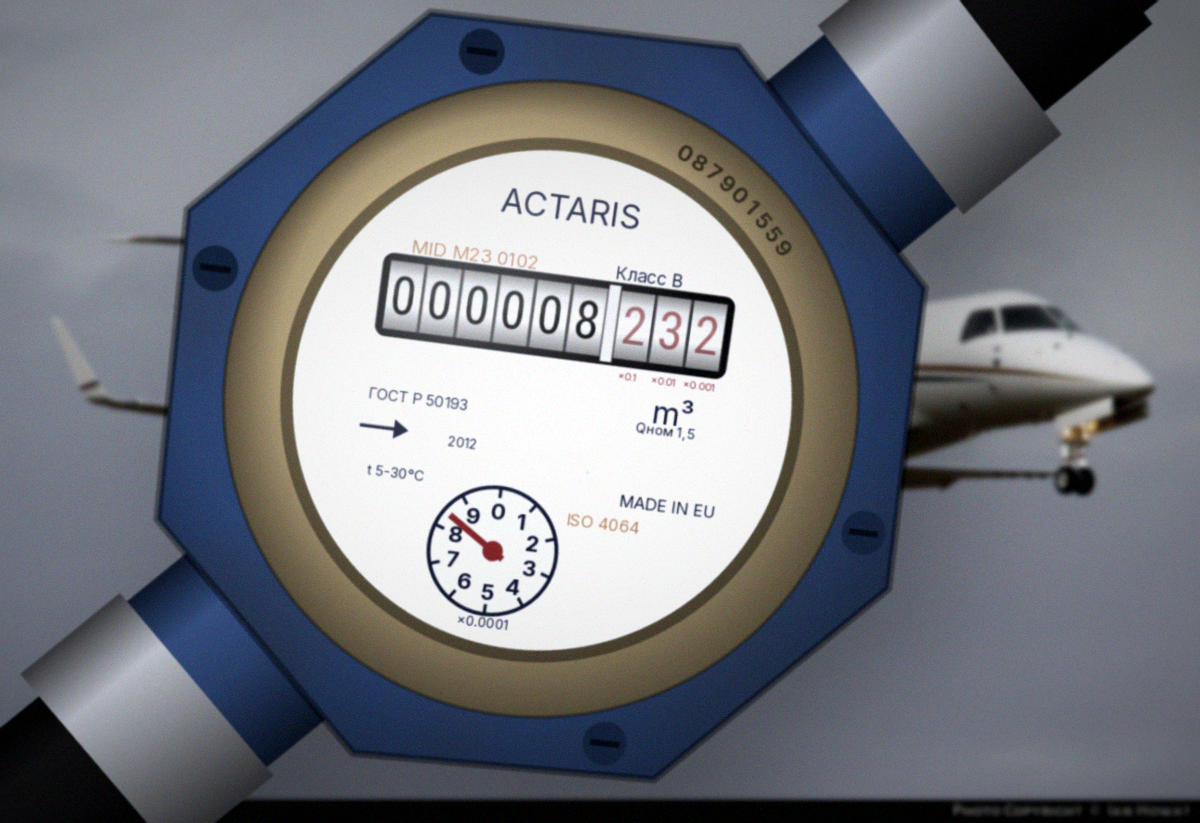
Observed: 8.2328 m³
